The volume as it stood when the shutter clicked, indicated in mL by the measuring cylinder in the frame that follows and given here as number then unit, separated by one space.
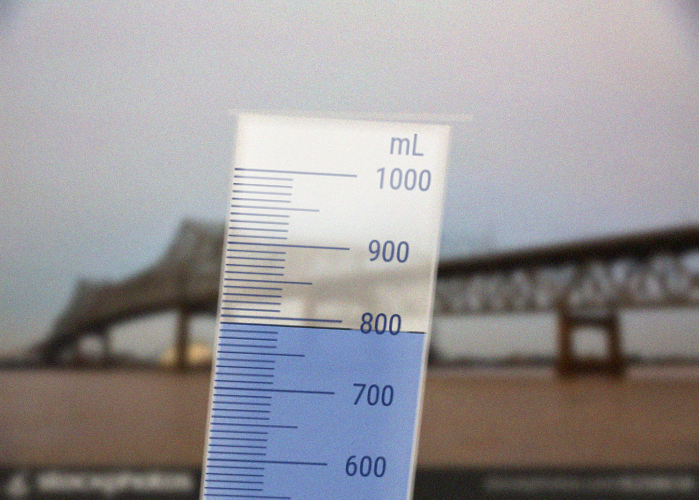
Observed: 790 mL
